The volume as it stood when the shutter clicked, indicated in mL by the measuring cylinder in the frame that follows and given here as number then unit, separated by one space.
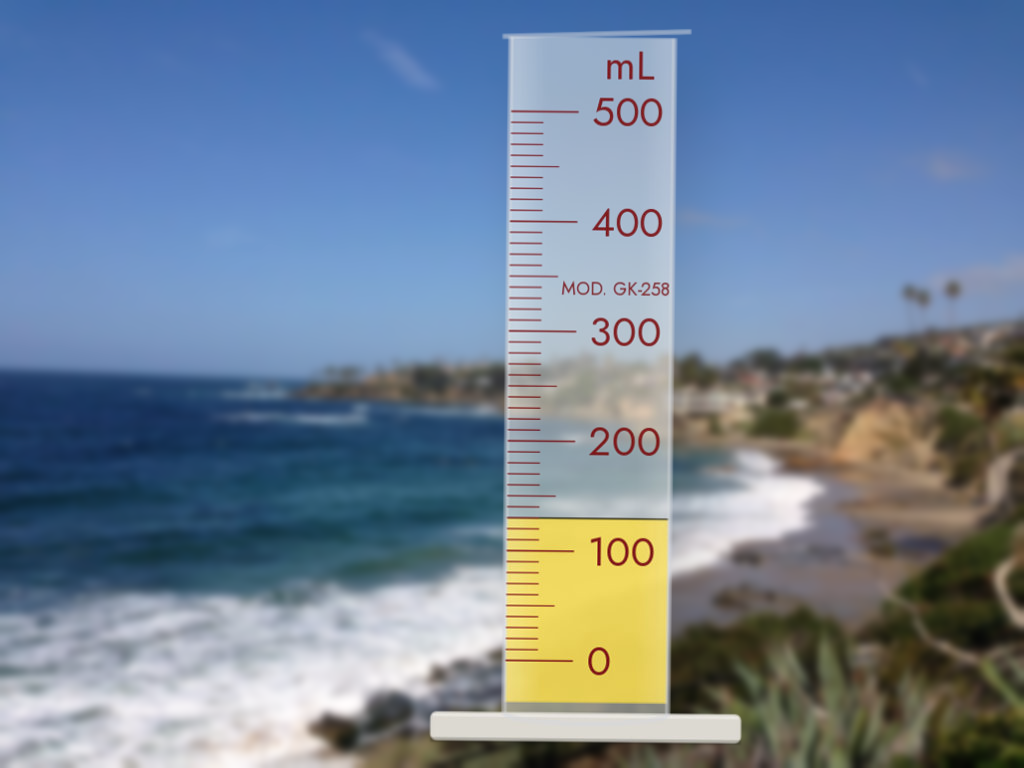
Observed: 130 mL
